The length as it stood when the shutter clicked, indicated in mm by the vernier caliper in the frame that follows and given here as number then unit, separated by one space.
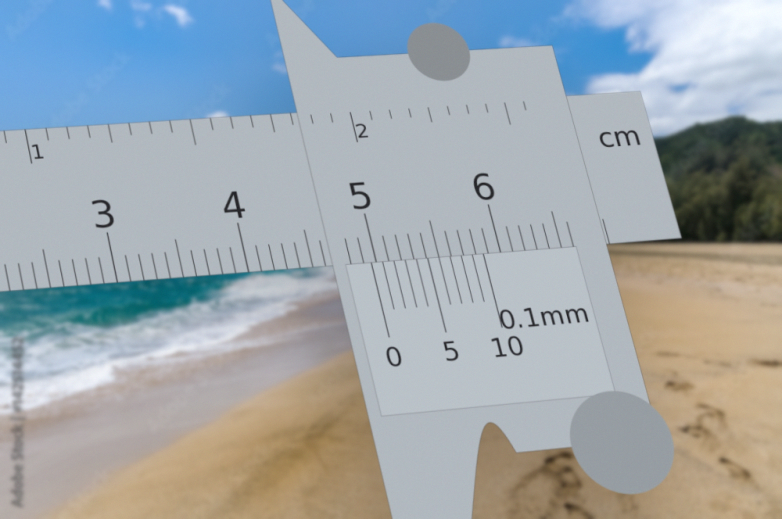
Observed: 49.6 mm
